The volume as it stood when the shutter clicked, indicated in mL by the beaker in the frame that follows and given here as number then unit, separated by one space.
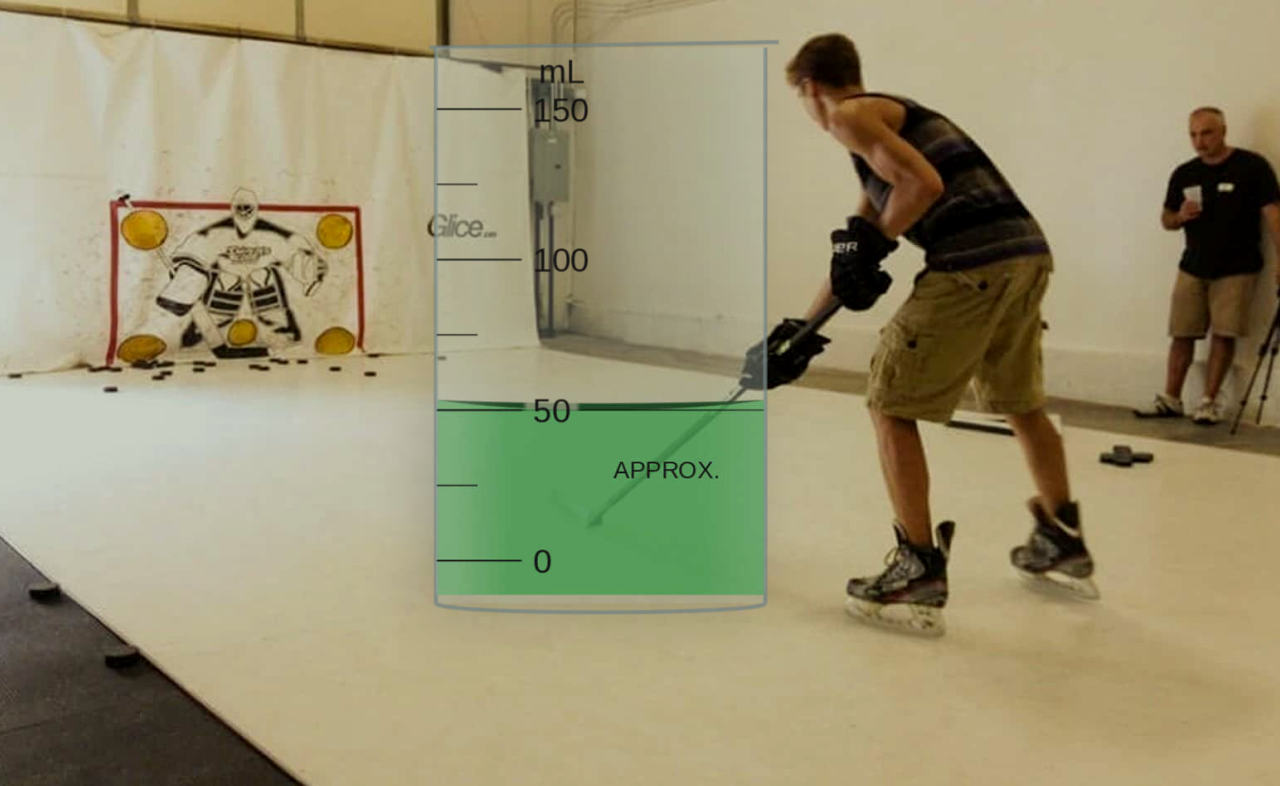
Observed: 50 mL
